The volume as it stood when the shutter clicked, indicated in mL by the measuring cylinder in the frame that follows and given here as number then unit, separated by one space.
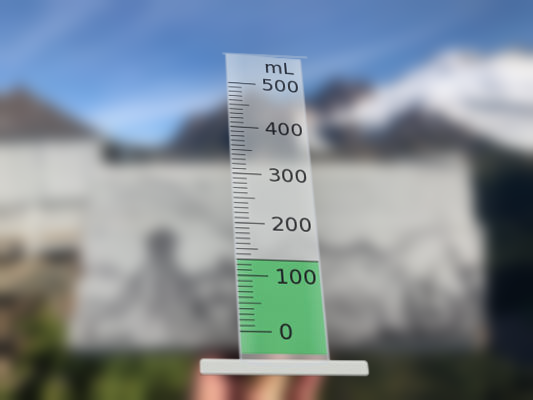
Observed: 130 mL
